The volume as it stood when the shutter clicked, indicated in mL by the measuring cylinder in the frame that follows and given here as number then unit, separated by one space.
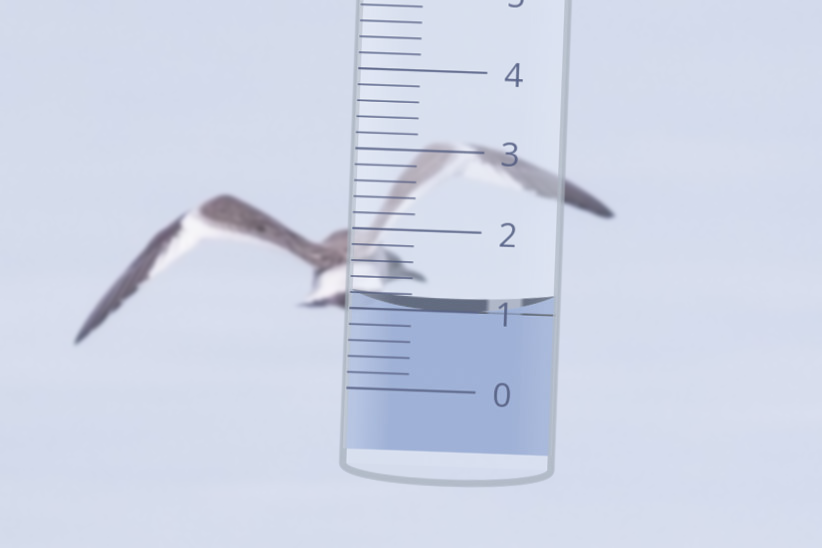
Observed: 1 mL
